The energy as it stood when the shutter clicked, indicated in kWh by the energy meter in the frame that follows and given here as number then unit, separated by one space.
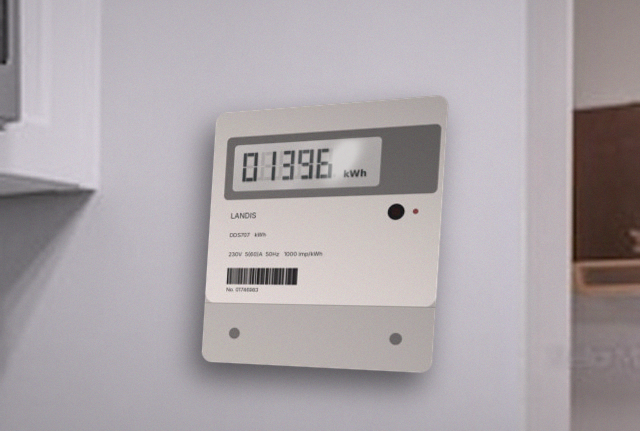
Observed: 1396 kWh
